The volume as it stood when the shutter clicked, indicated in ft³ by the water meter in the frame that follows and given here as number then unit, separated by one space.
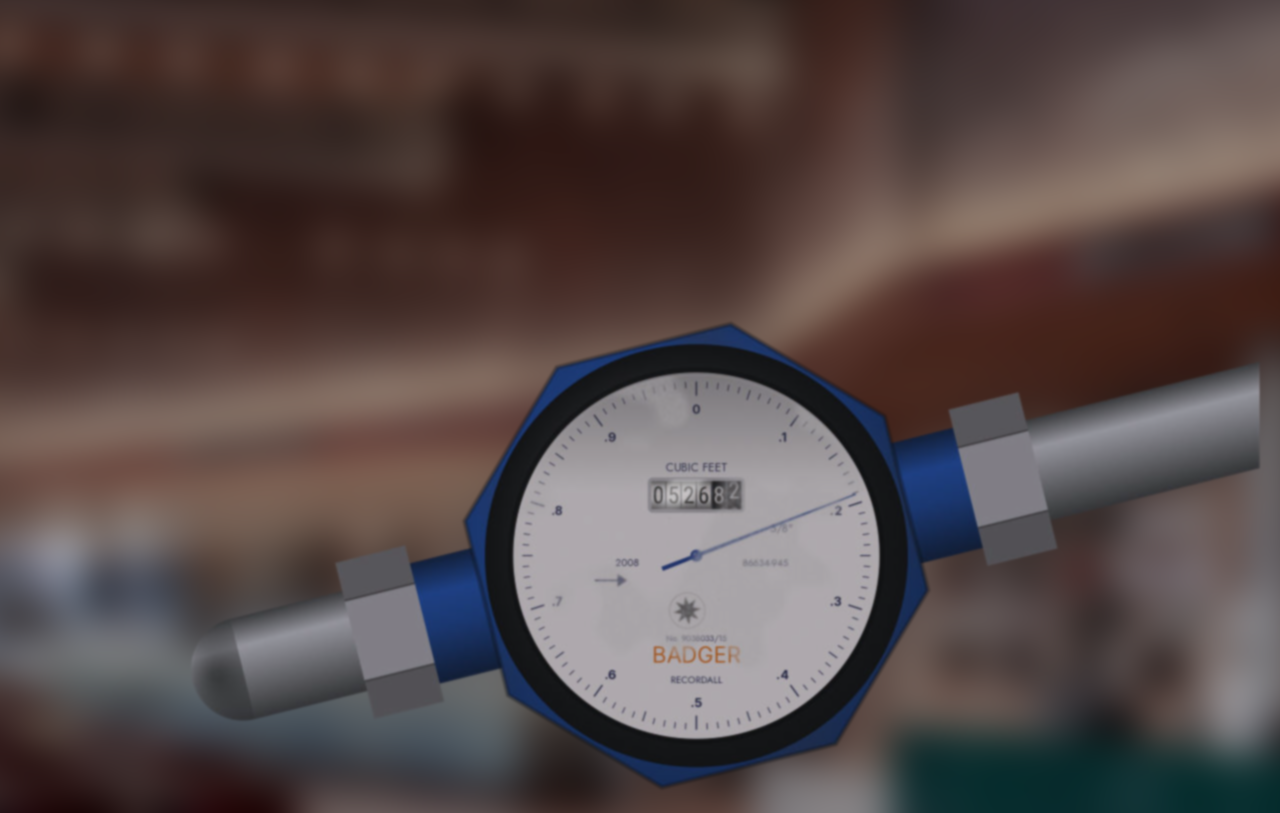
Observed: 52682.19 ft³
